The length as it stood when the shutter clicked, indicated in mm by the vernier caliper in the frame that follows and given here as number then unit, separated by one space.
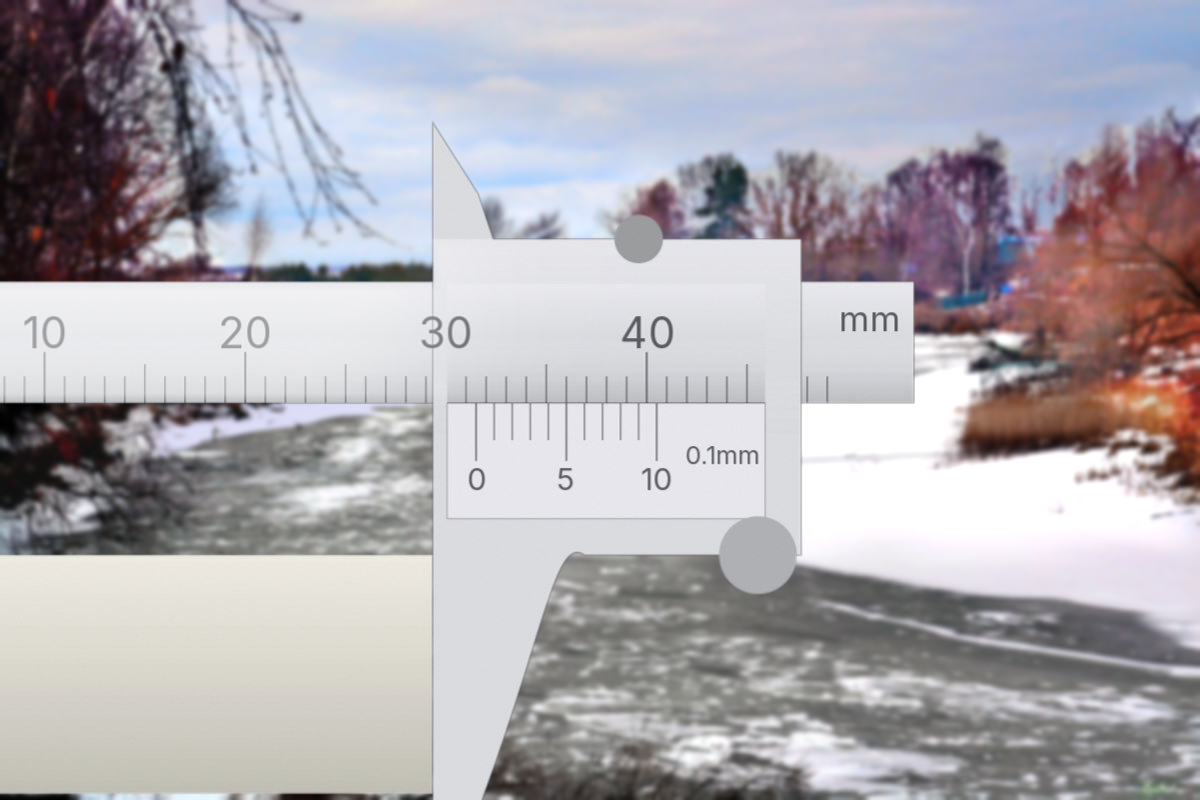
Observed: 31.5 mm
